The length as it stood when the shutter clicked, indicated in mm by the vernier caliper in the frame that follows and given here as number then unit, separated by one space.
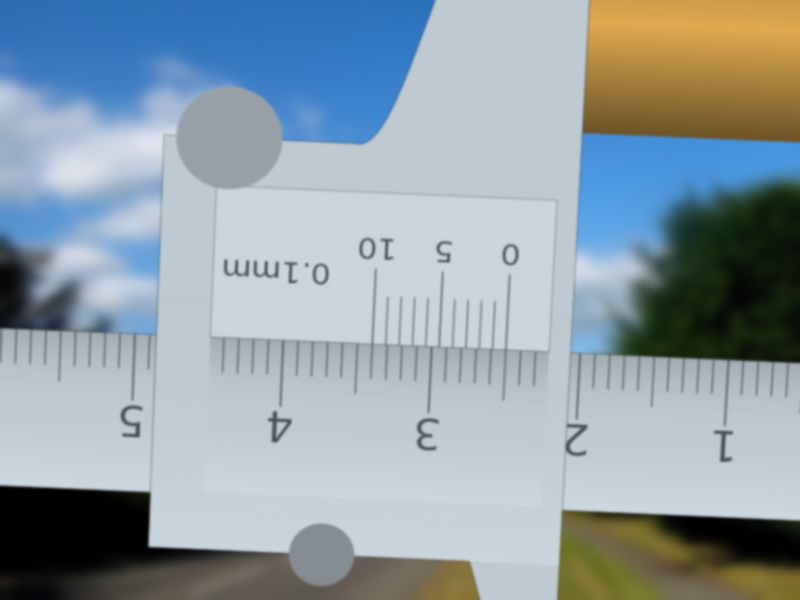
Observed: 25.0 mm
